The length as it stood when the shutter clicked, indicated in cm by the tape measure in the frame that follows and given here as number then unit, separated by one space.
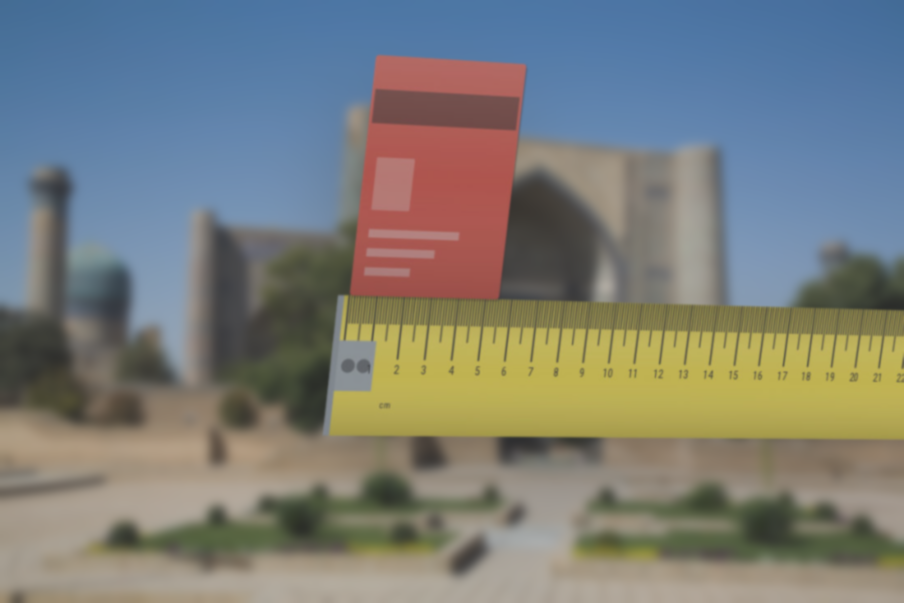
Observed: 5.5 cm
